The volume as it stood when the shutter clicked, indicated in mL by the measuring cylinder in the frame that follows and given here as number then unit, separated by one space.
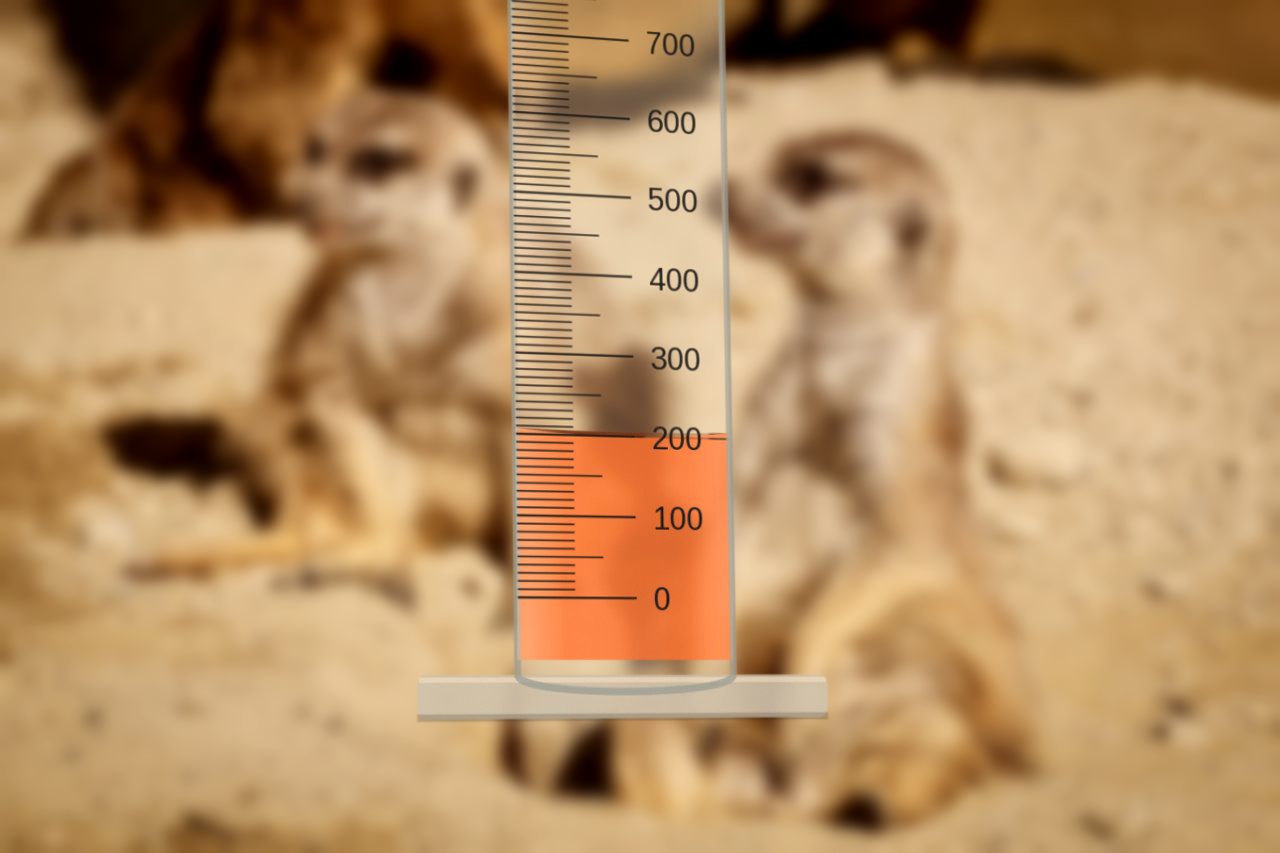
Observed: 200 mL
